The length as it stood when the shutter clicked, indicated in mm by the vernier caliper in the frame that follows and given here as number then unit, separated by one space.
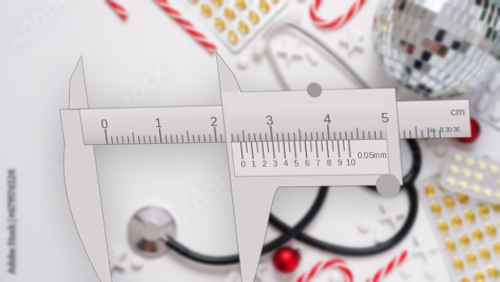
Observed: 24.4 mm
